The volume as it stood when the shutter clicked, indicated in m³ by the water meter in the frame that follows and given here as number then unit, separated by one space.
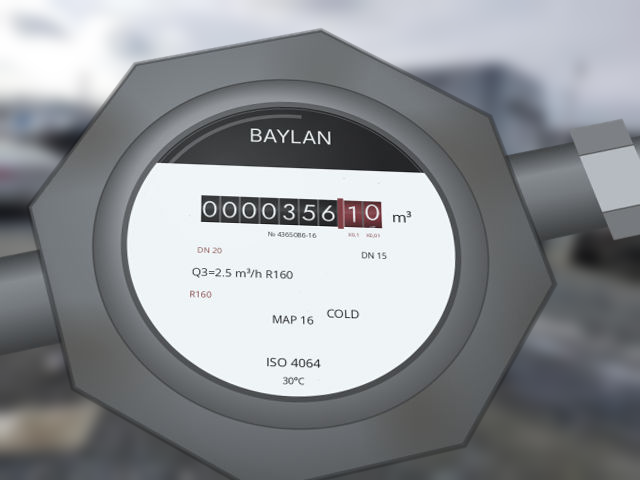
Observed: 356.10 m³
